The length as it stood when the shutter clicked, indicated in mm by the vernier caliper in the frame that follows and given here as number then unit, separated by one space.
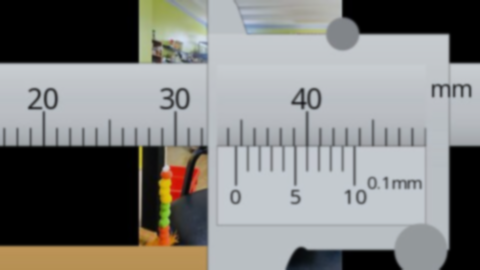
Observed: 34.6 mm
